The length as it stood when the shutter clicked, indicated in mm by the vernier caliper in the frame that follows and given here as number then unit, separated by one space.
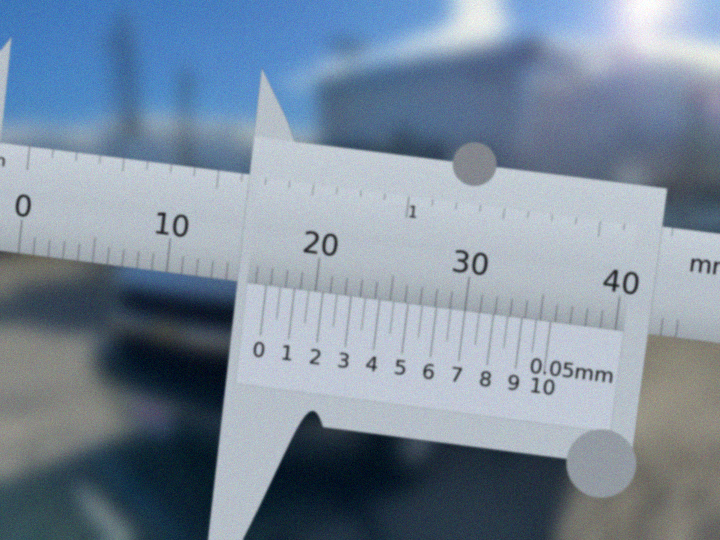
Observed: 16.7 mm
